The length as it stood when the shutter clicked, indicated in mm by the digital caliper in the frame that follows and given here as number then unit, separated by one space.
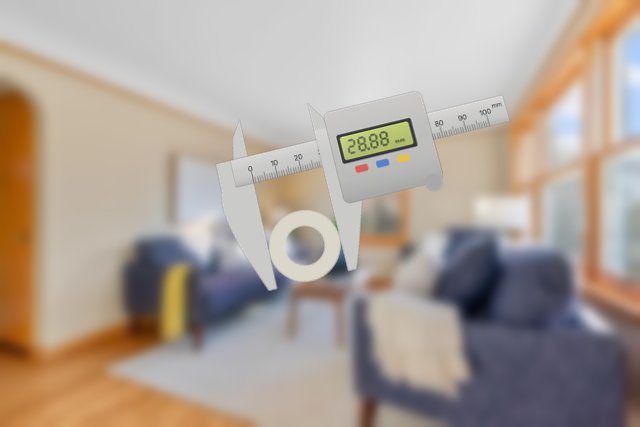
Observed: 28.88 mm
